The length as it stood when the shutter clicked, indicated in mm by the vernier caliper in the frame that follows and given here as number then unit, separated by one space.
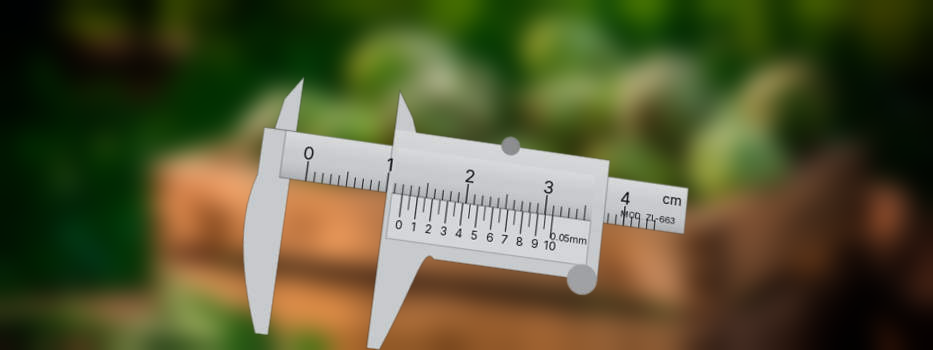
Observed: 12.0 mm
